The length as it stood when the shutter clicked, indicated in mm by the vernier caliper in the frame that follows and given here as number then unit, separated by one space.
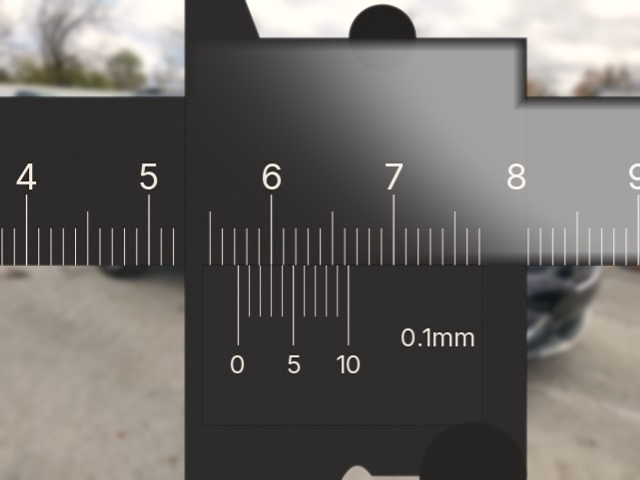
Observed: 57.3 mm
